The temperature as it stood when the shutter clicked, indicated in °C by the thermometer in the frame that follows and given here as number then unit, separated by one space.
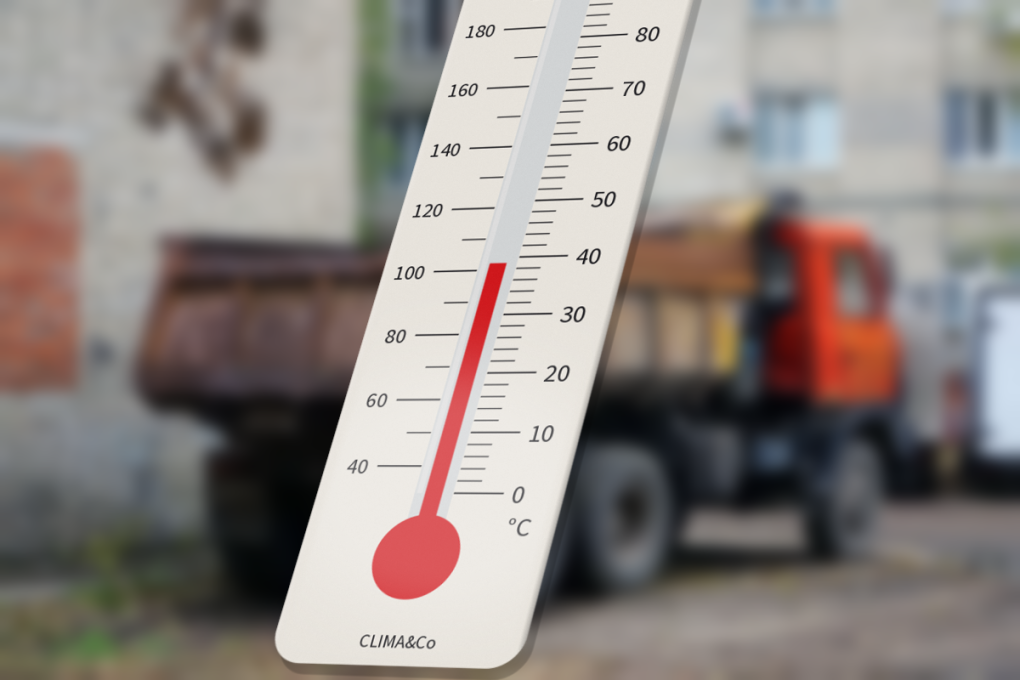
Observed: 39 °C
